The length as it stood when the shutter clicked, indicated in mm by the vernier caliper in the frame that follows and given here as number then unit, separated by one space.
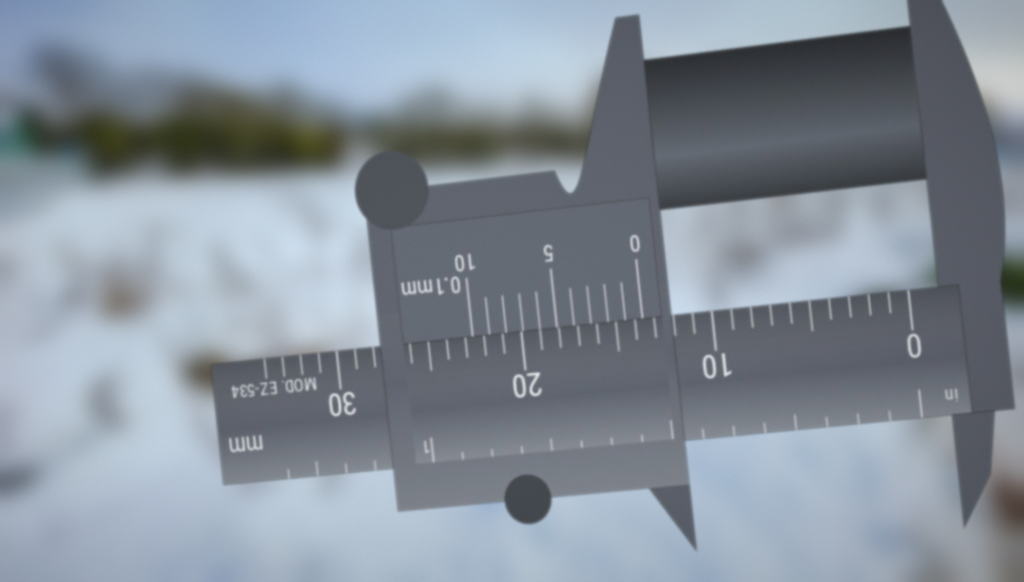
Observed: 13.6 mm
